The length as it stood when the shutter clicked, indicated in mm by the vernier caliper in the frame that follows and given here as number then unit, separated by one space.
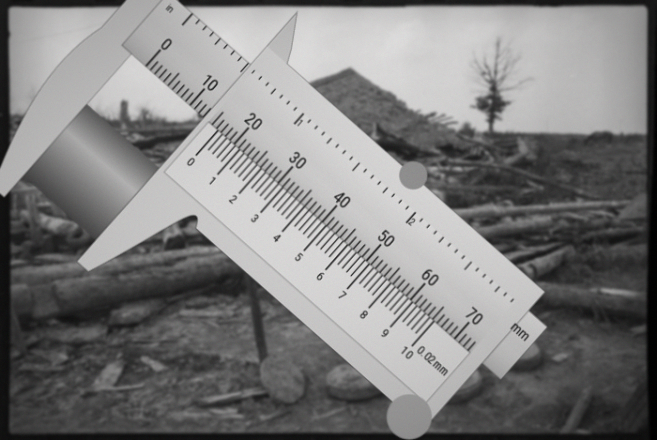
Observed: 16.4 mm
